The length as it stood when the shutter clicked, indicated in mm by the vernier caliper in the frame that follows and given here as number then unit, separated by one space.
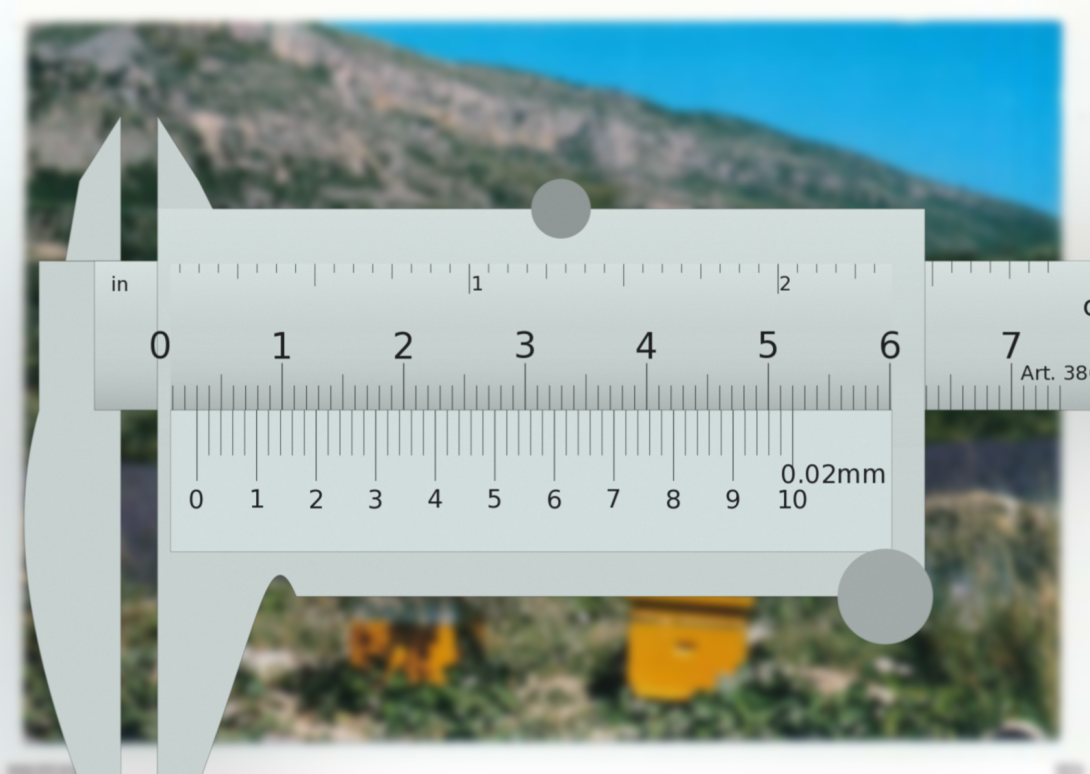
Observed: 3.0 mm
